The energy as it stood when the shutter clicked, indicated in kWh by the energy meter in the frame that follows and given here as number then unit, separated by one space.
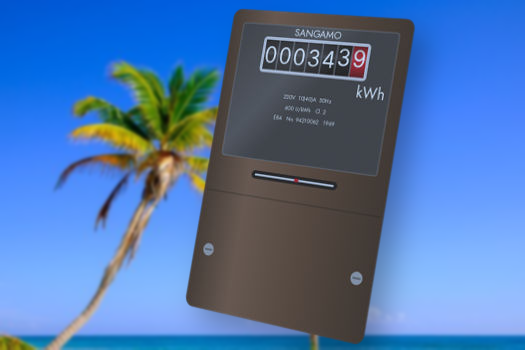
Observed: 343.9 kWh
